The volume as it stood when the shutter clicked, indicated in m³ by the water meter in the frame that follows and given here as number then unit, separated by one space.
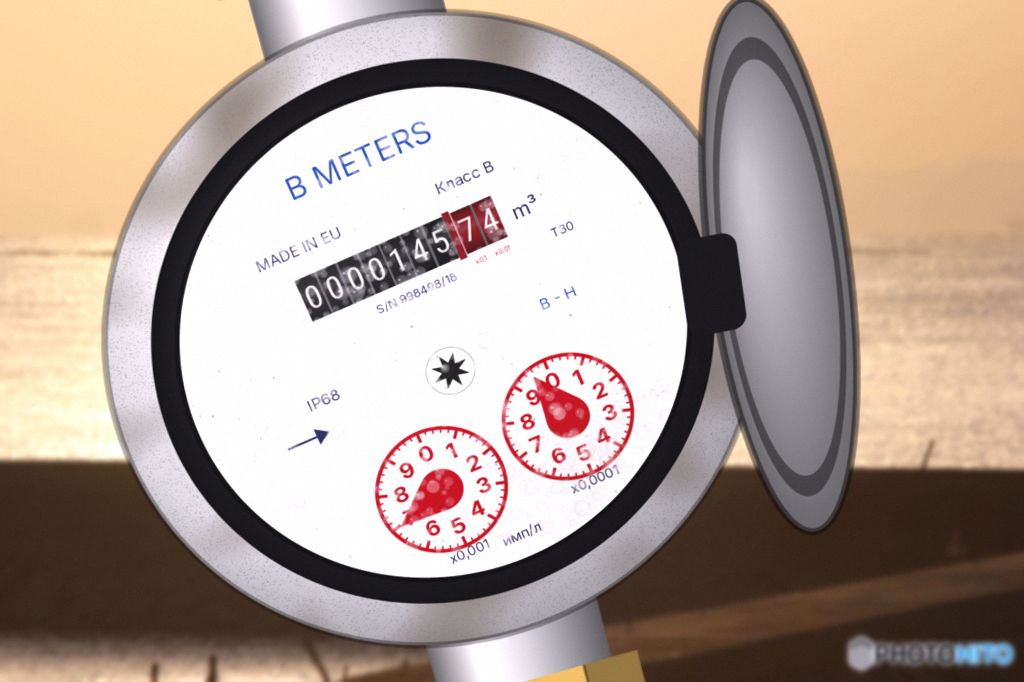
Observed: 145.7469 m³
